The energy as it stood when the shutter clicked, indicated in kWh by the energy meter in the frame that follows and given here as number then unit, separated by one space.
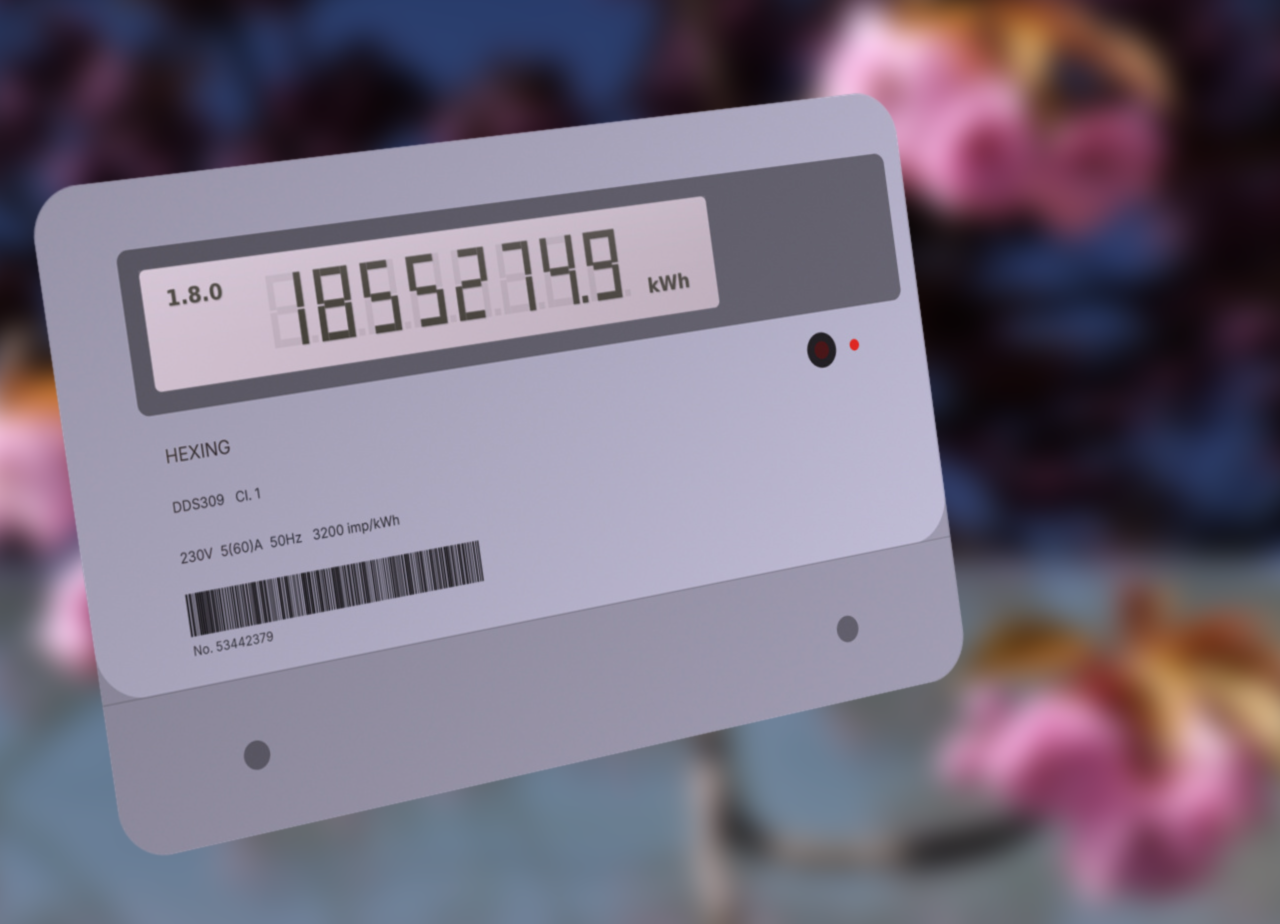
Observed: 1855274.9 kWh
